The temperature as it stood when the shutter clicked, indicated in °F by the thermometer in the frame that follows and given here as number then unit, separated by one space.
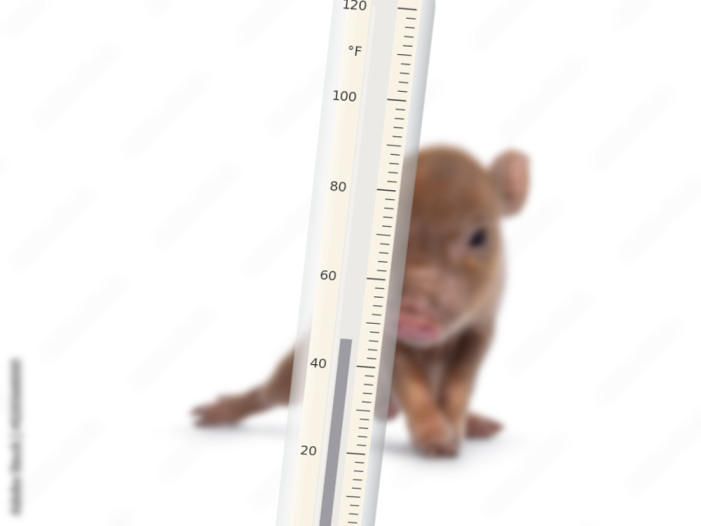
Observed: 46 °F
